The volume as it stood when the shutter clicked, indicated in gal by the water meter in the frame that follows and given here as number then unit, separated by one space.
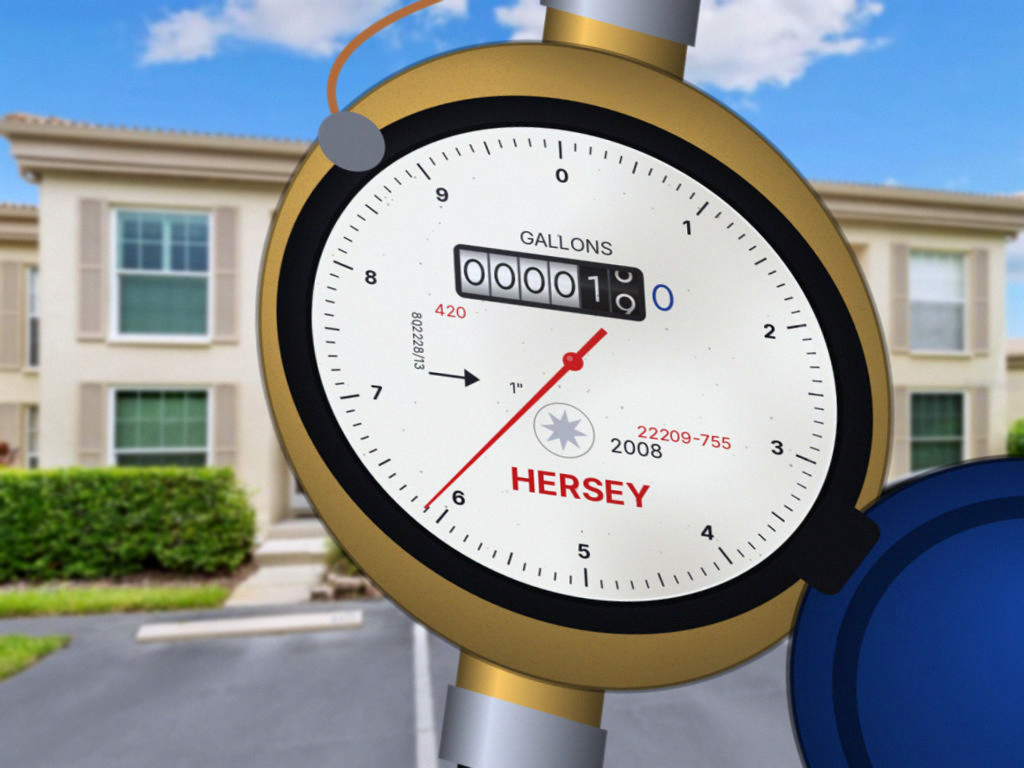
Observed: 186.1 gal
